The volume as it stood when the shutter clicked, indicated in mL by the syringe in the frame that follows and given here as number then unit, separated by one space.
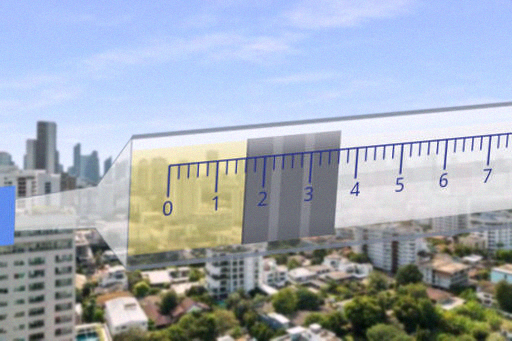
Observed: 1.6 mL
